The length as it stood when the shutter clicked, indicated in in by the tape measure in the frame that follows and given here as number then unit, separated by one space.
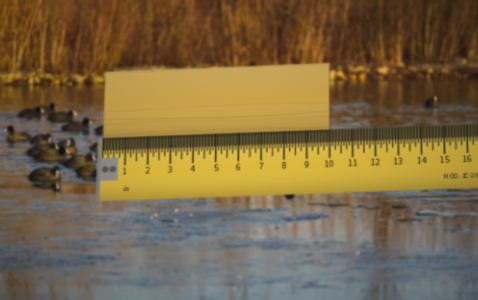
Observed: 10 in
